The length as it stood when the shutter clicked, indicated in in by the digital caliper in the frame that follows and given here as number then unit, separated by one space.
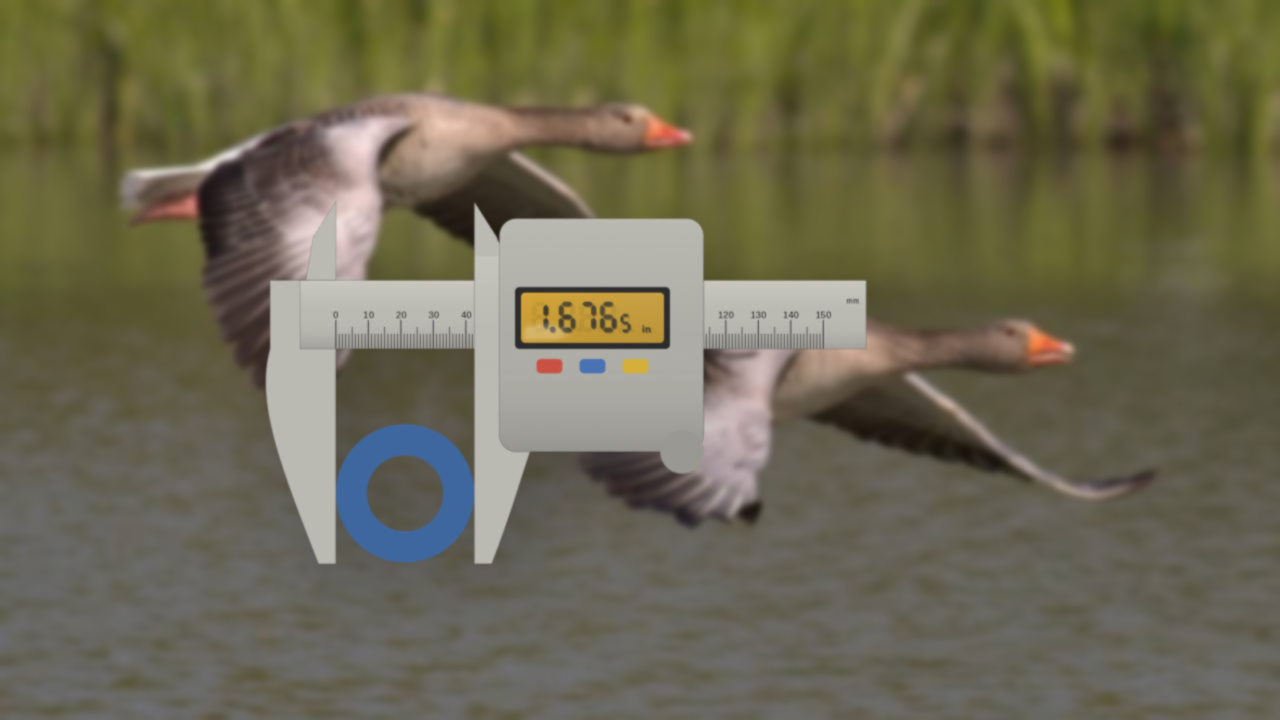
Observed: 1.6765 in
